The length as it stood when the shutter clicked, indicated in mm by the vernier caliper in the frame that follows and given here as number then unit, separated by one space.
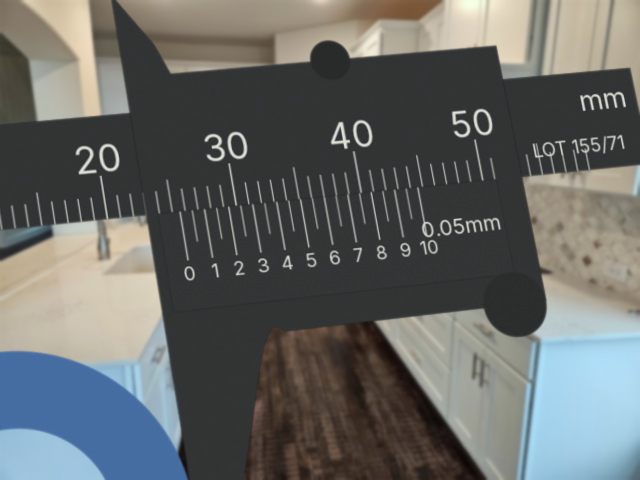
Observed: 25.6 mm
